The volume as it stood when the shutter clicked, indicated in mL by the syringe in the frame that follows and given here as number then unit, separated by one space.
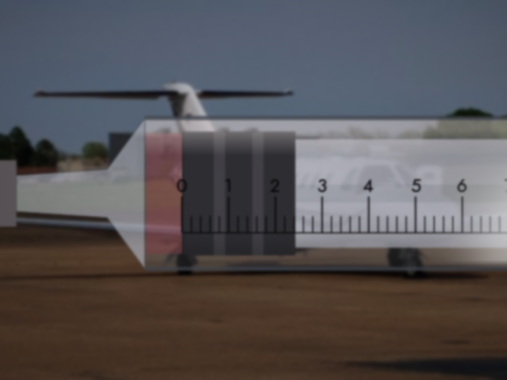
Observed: 0 mL
